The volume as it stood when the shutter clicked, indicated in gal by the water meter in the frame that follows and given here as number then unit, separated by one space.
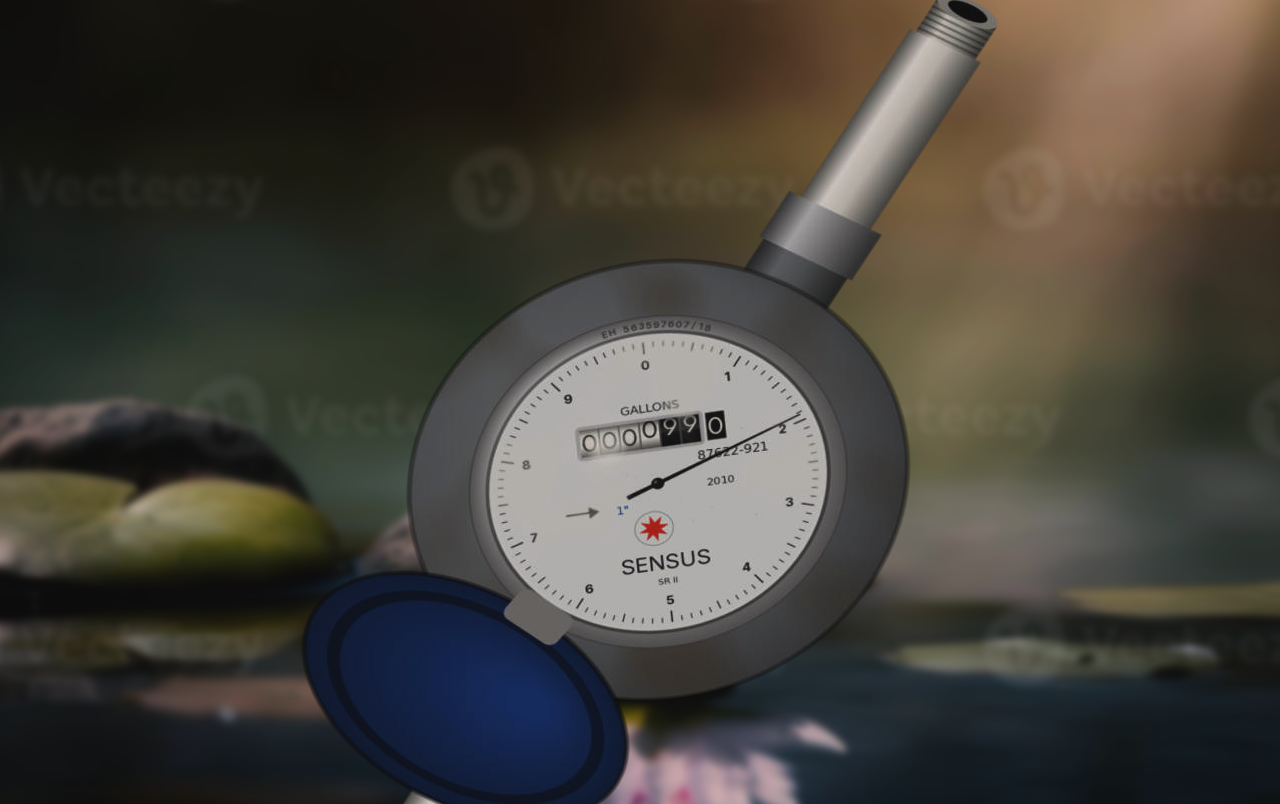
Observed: 991.9 gal
